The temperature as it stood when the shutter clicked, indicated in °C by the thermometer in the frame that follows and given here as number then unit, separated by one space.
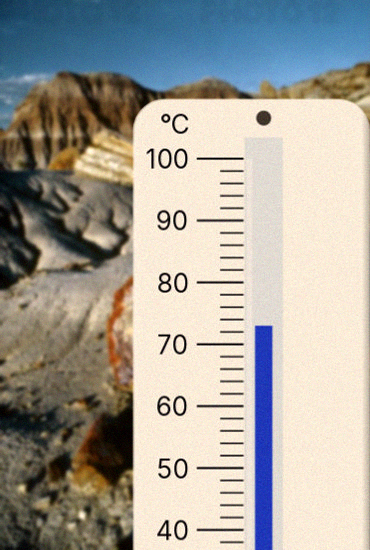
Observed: 73 °C
